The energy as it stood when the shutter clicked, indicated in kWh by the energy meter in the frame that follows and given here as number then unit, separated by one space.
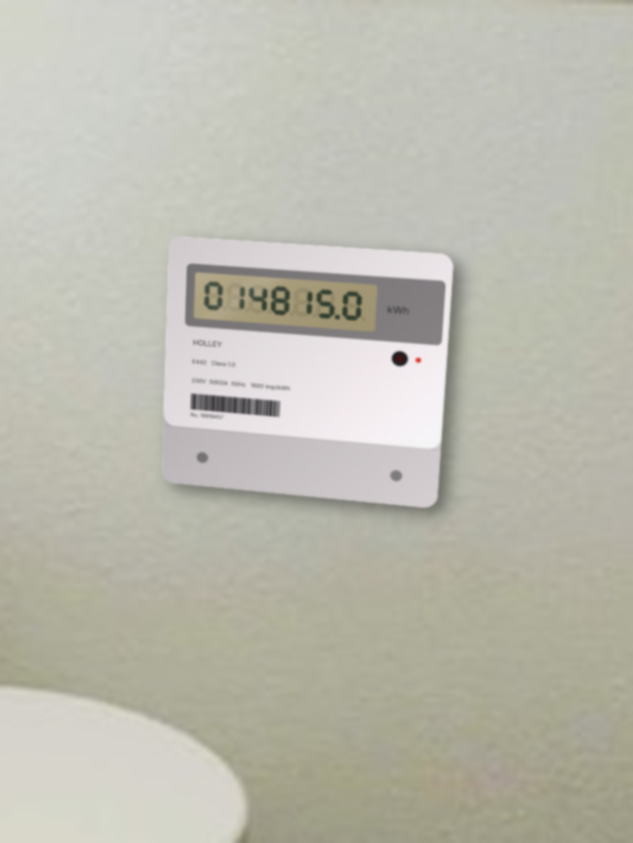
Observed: 14815.0 kWh
